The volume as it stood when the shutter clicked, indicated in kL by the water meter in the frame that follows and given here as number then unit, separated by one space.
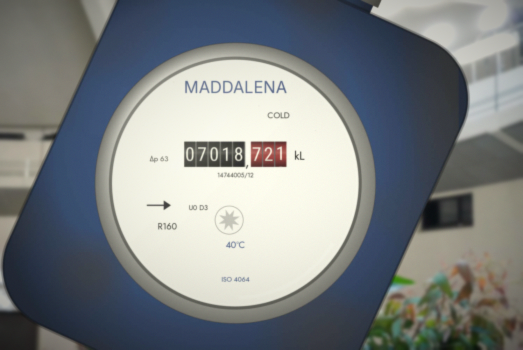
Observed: 7018.721 kL
